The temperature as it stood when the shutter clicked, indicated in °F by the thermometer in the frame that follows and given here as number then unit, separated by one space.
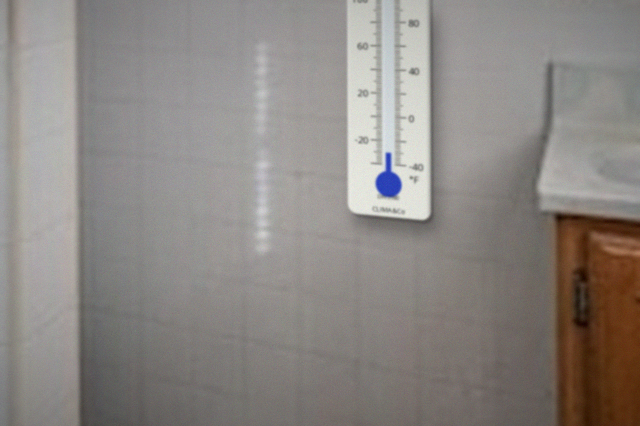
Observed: -30 °F
